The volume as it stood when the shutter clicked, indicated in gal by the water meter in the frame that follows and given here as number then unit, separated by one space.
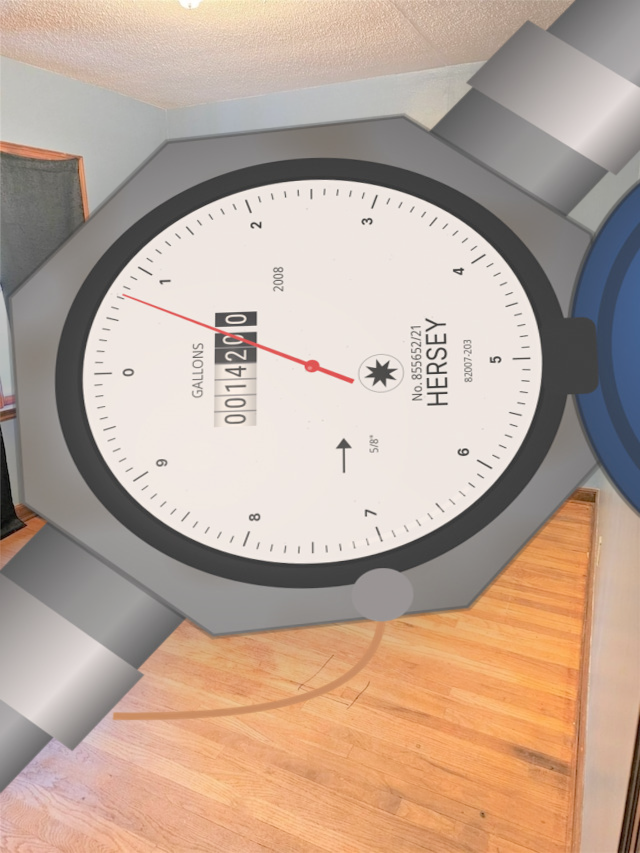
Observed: 14200.7 gal
